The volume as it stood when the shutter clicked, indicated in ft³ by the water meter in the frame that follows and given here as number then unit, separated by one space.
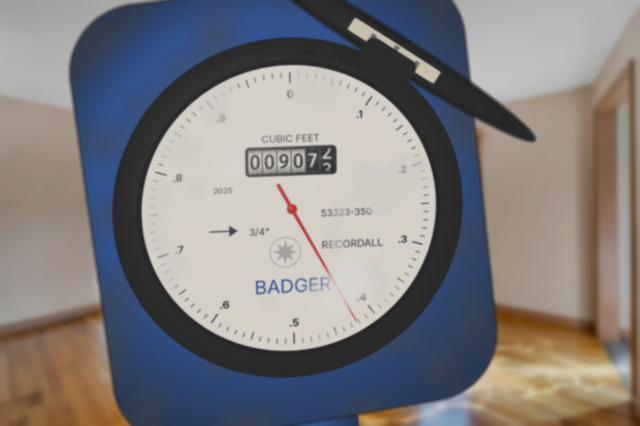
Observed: 9072.42 ft³
